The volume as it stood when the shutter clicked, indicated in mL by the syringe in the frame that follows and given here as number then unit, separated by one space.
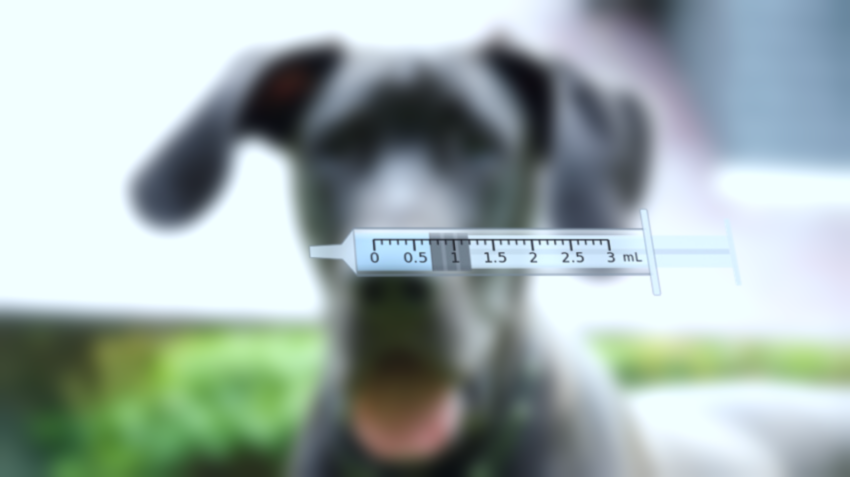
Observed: 0.7 mL
